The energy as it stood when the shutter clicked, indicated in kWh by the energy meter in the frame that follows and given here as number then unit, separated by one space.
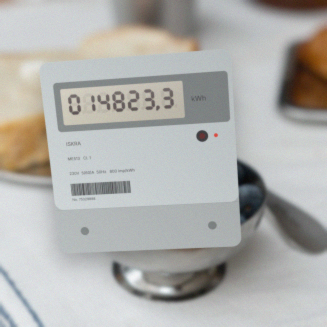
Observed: 14823.3 kWh
